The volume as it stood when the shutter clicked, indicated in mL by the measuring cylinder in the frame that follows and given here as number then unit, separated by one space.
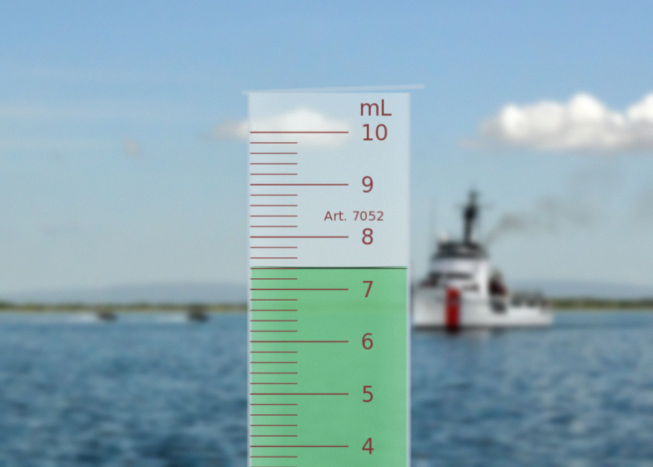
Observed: 7.4 mL
